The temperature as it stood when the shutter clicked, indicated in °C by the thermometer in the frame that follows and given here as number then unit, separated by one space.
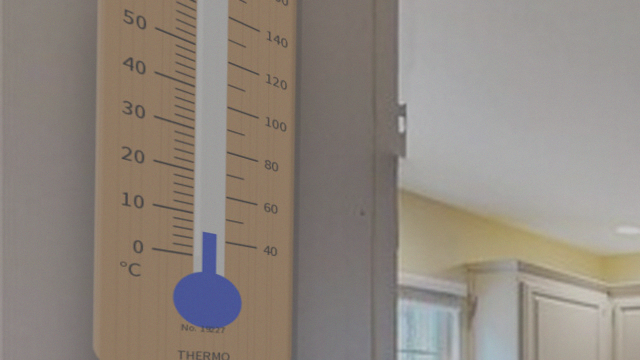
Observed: 6 °C
